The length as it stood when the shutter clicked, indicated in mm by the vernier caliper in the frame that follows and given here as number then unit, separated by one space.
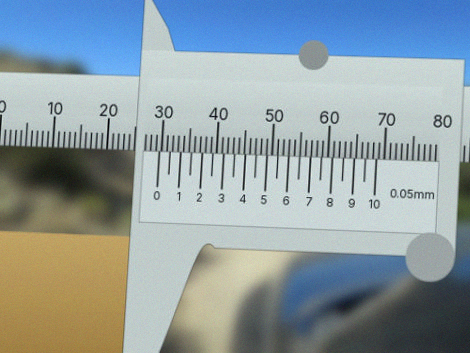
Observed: 29.6 mm
